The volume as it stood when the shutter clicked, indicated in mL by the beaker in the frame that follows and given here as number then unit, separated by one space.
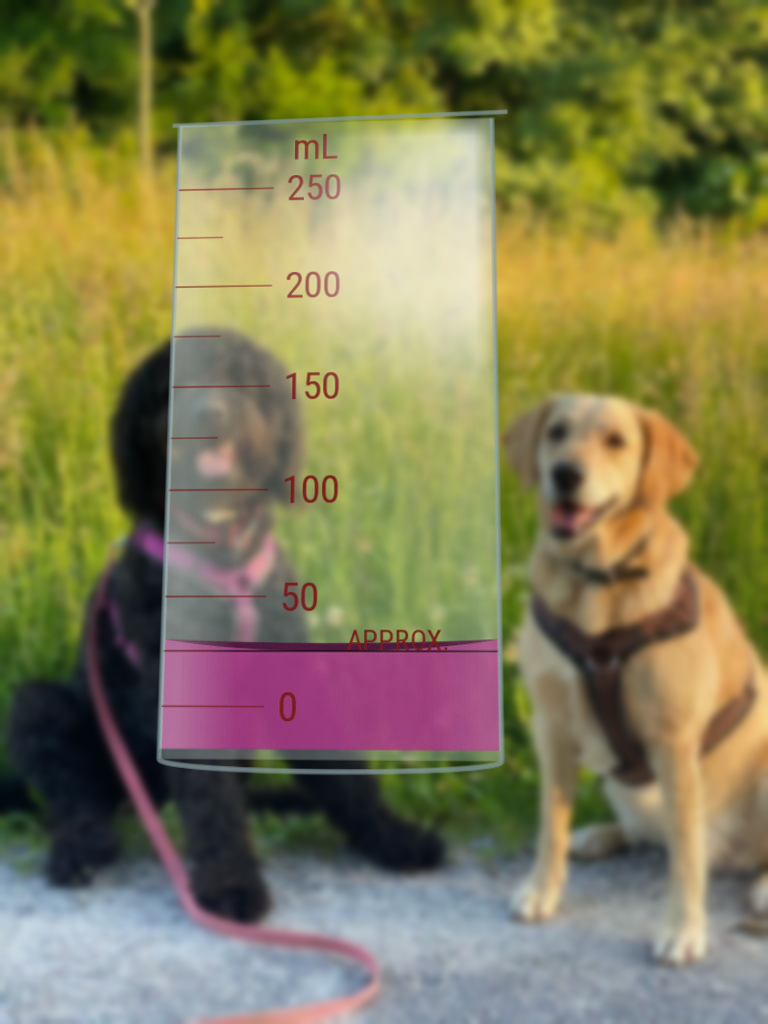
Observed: 25 mL
